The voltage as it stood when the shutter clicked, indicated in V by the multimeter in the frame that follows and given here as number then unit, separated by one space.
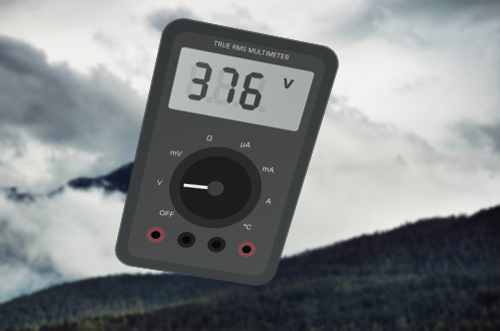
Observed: 376 V
